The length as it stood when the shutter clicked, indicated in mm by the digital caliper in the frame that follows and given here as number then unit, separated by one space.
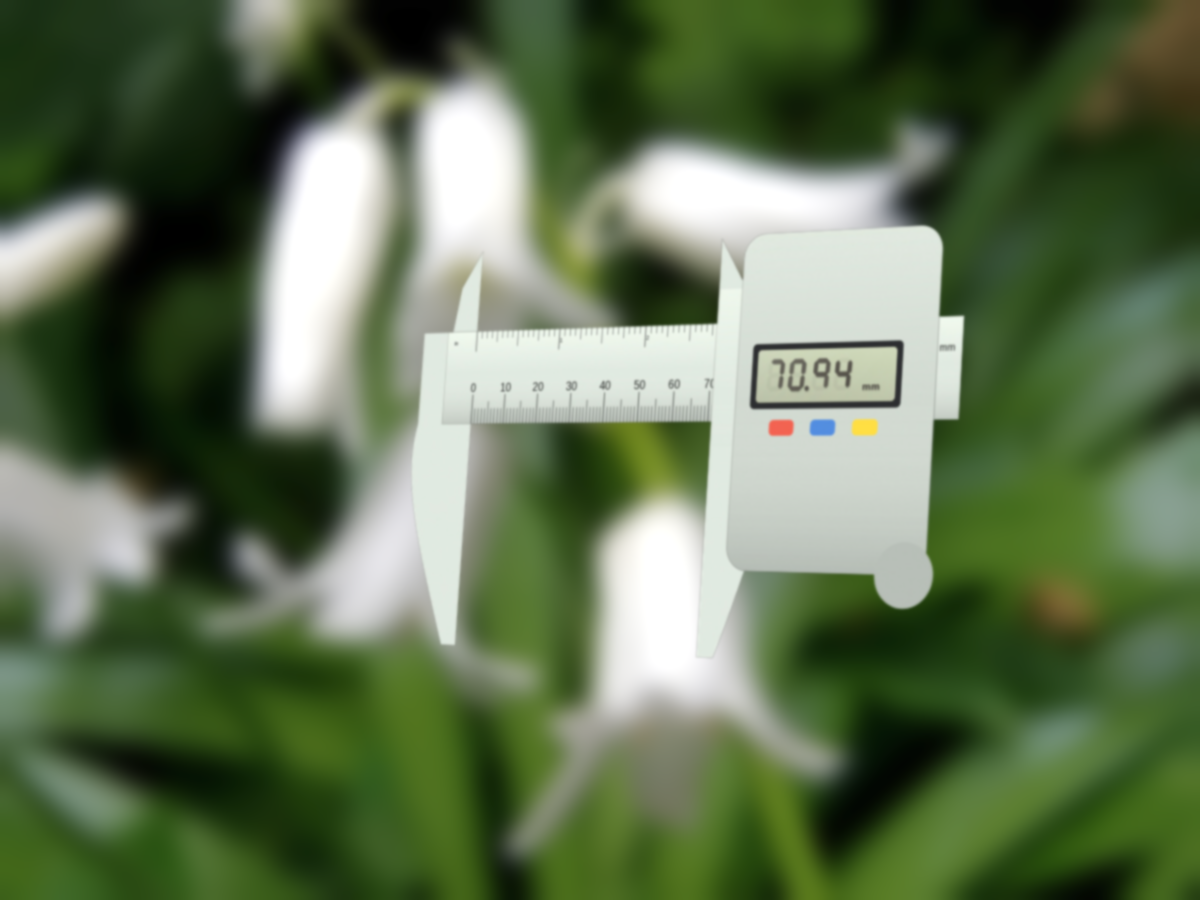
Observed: 70.94 mm
